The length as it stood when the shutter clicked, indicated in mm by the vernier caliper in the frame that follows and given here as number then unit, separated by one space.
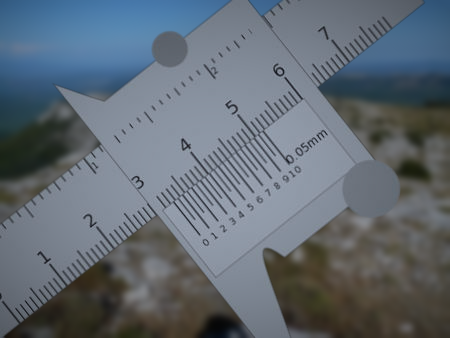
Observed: 32.6 mm
